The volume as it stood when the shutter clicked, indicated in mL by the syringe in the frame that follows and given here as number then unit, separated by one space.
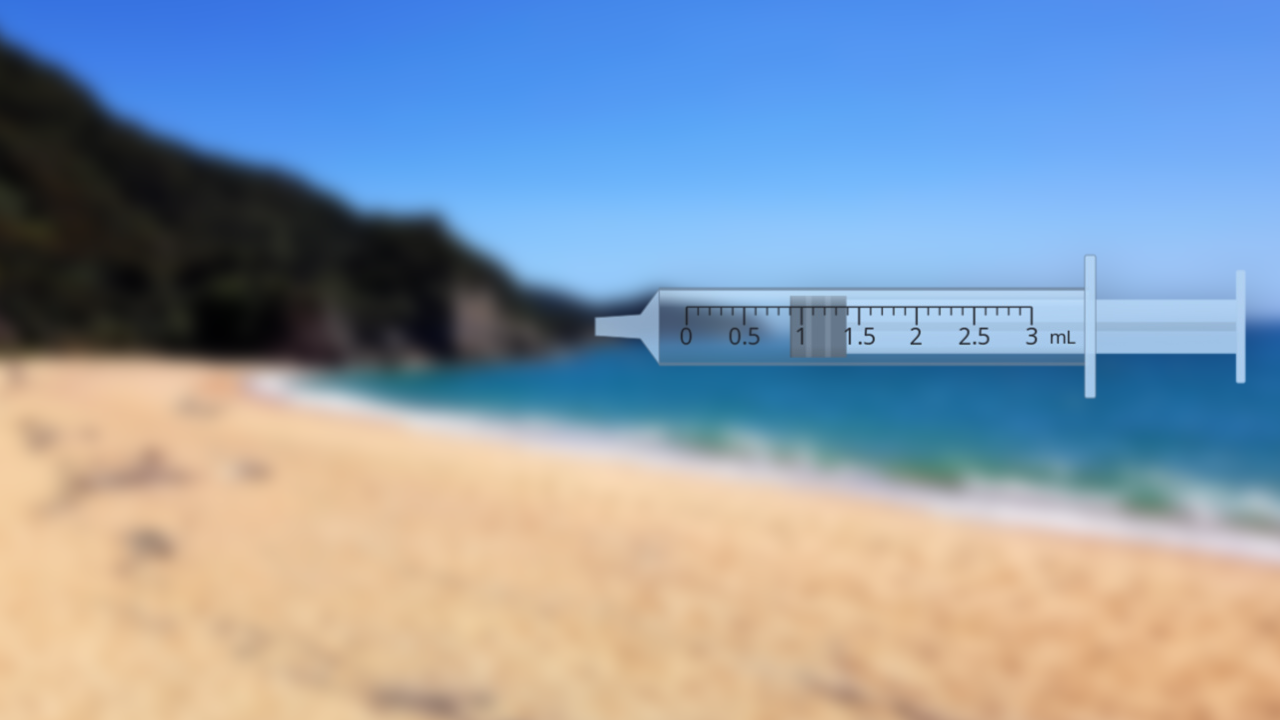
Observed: 0.9 mL
